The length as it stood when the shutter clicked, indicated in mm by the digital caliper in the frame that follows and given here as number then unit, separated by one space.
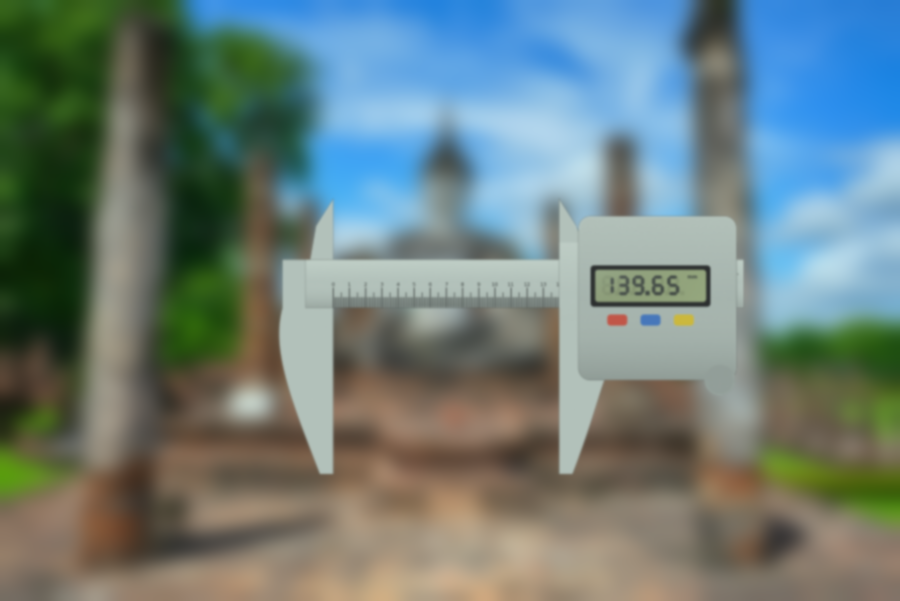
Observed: 139.65 mm
